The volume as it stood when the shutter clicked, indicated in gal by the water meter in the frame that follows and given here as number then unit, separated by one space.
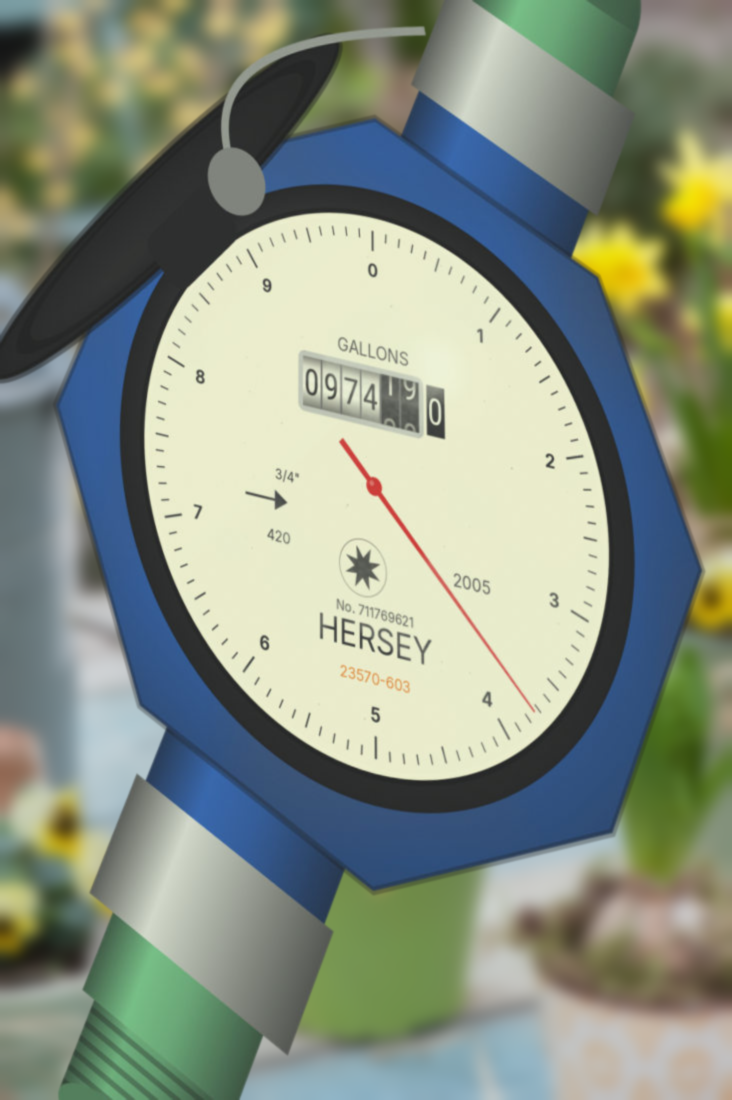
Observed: 974193.7 gal
